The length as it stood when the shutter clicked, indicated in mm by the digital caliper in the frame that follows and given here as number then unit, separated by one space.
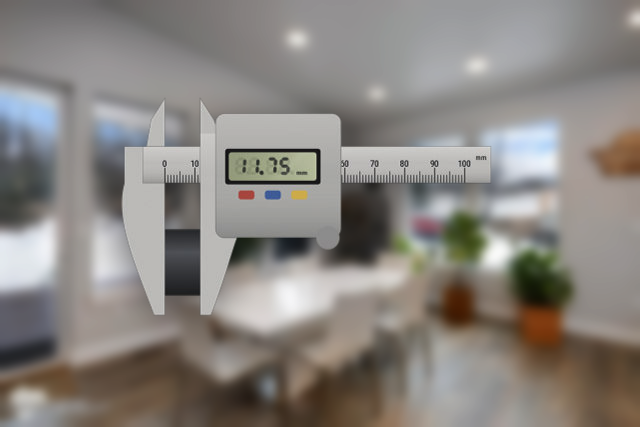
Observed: 11.75 mm
